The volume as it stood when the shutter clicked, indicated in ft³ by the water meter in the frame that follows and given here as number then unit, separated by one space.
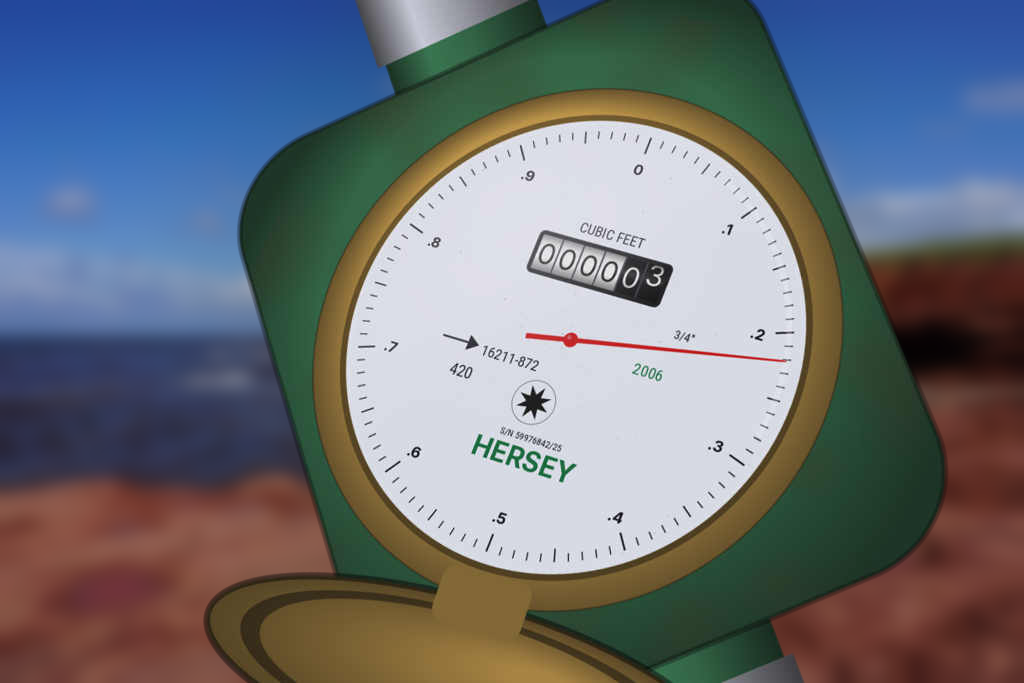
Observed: 3.22 ft³
